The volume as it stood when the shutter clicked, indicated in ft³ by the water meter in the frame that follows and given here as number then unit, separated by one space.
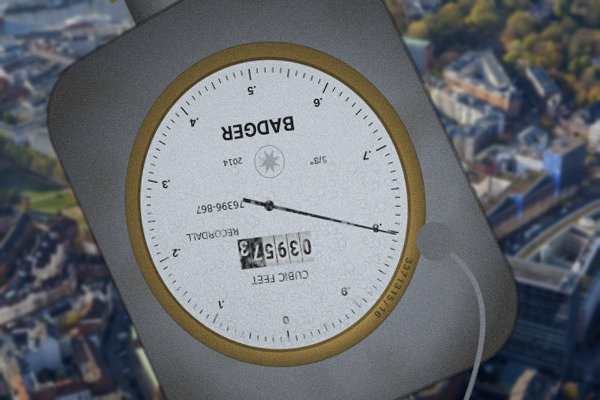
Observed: 39572.80 ft³
